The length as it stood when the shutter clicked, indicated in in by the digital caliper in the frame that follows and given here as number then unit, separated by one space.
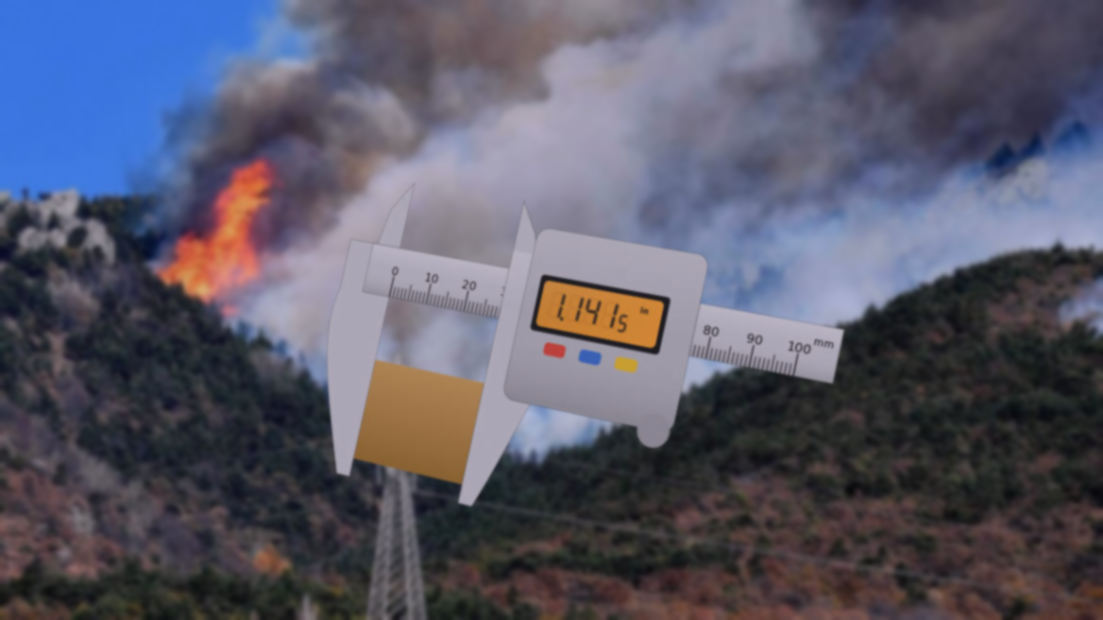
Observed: 1.1415 in
